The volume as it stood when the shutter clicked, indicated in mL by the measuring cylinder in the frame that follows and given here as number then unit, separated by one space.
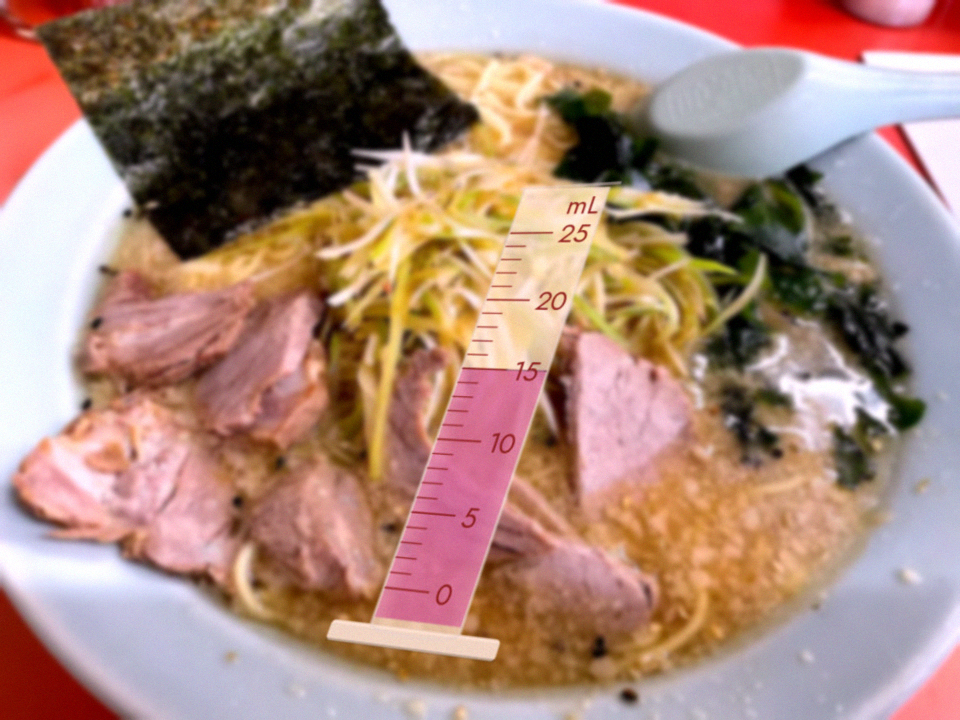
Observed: 15 mL
